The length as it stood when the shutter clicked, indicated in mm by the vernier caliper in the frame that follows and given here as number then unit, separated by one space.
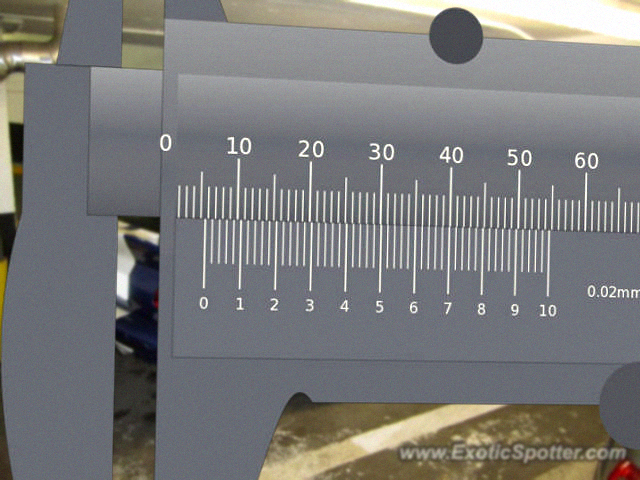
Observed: 5.6 mm
